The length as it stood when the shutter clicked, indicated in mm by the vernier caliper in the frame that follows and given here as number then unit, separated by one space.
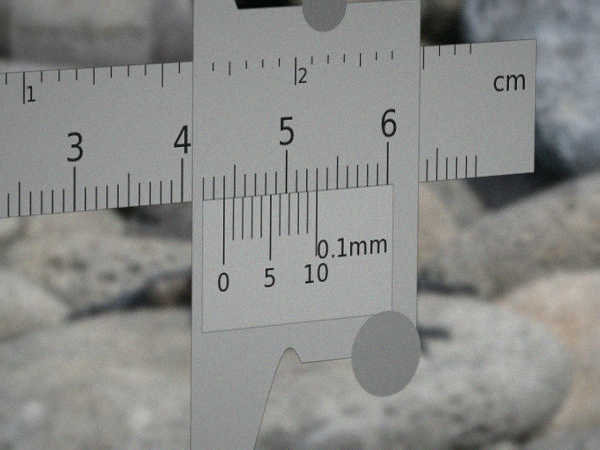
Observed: 44.0 mm
